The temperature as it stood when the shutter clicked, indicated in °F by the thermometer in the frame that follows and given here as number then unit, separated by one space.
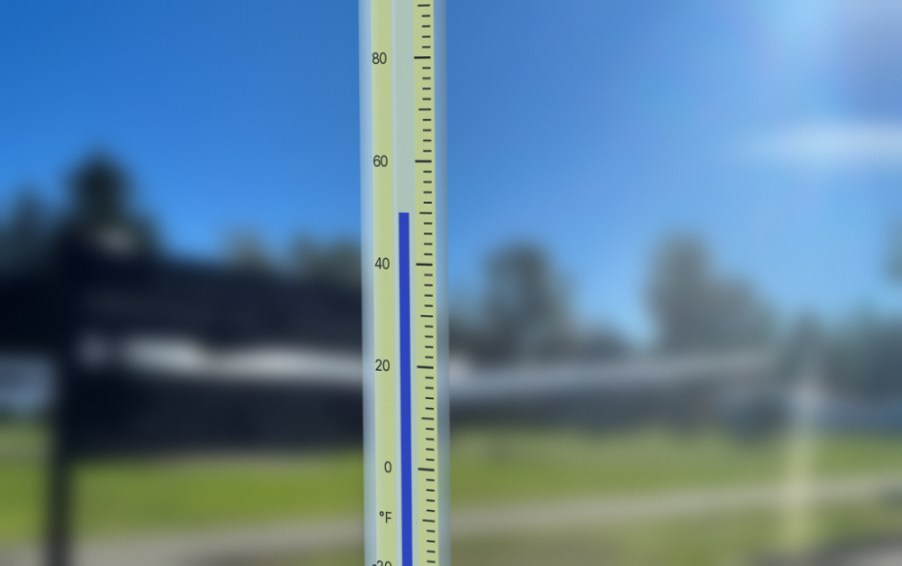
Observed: 50 °F
